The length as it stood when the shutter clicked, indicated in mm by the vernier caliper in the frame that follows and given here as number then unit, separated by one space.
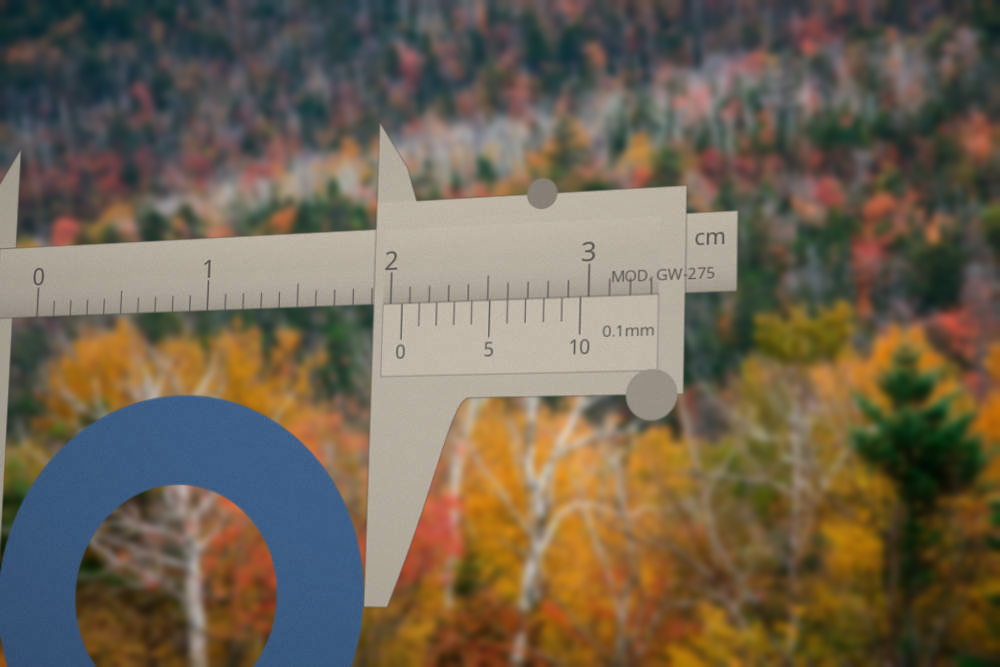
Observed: 20.6 mm
